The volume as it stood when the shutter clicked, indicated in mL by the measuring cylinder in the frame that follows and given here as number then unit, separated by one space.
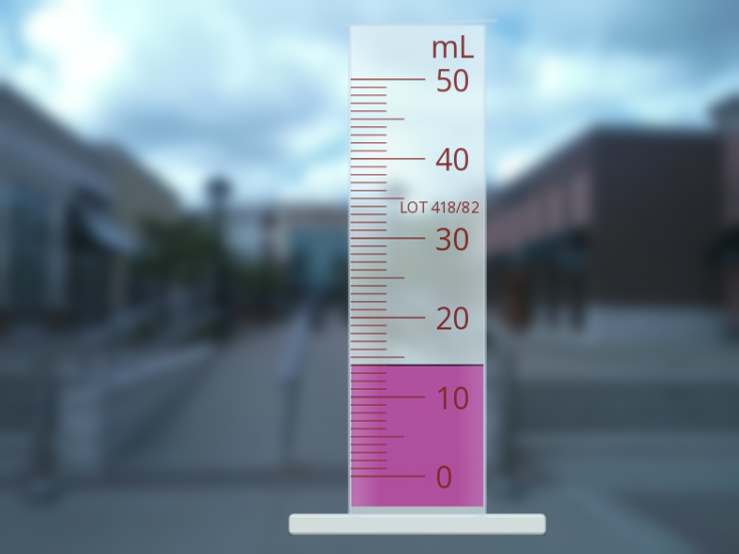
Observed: 14 mL
